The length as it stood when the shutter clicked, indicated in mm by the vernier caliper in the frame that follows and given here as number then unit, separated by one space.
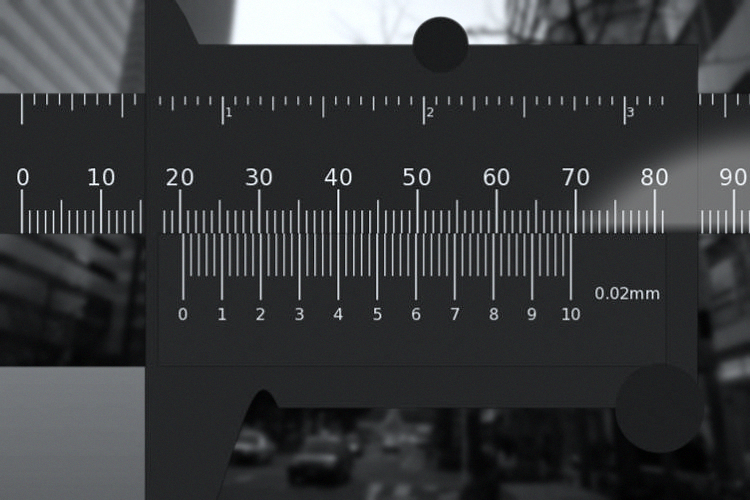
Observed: 20.4 mm
